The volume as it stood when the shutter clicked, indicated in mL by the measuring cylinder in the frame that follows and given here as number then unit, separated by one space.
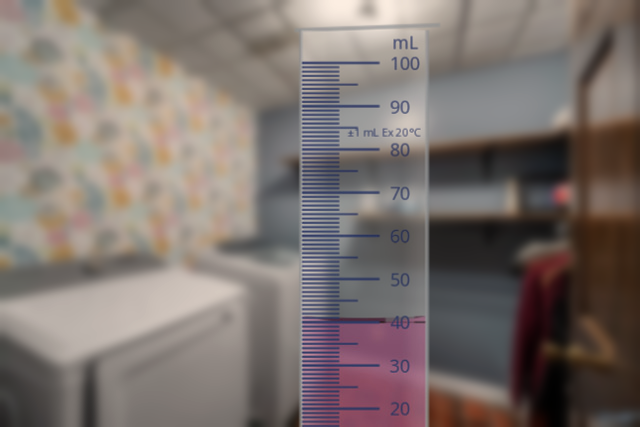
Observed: 40 mL
